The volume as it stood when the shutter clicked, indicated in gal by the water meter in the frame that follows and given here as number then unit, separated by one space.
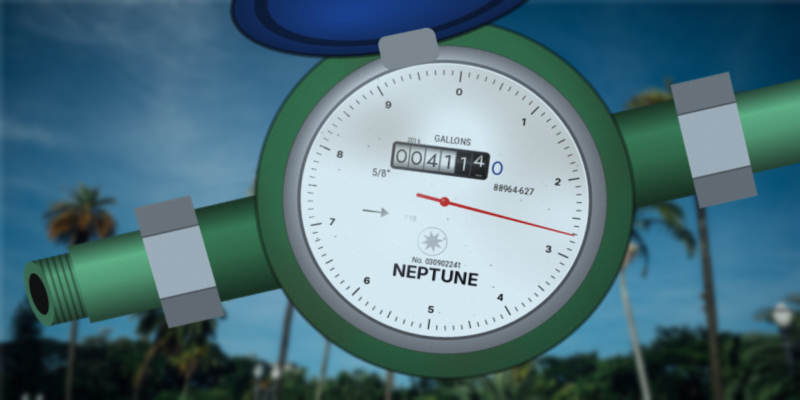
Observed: 41142.7 gal
